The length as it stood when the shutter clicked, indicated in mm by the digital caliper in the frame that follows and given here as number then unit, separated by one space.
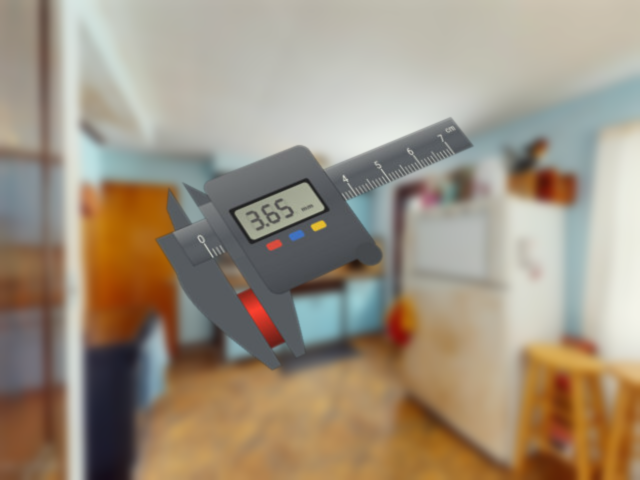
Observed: 3.65 mm
